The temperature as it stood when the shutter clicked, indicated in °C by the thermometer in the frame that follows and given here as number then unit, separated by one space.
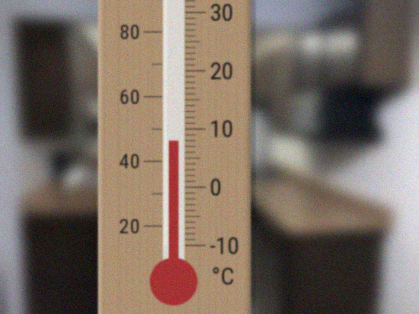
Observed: 8 °C
